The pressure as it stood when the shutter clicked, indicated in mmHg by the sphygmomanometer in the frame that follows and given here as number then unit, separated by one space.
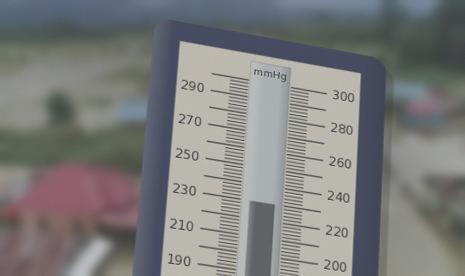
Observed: 230 mmHg
